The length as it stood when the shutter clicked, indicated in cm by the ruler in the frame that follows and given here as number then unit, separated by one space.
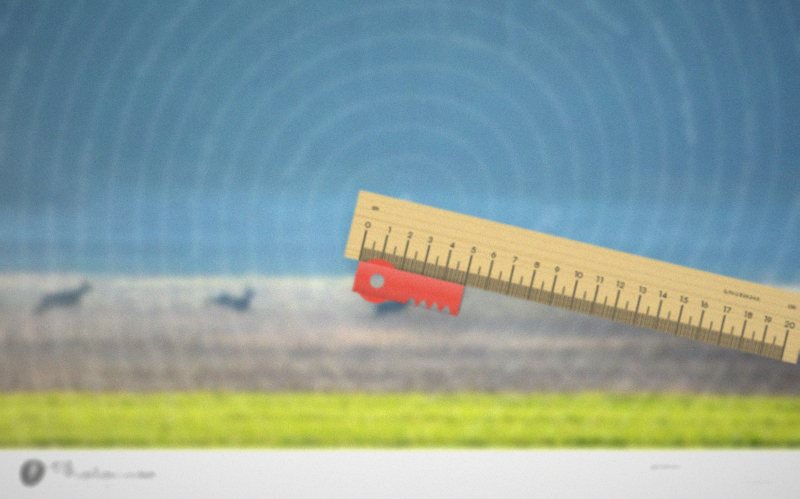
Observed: 5 cm
